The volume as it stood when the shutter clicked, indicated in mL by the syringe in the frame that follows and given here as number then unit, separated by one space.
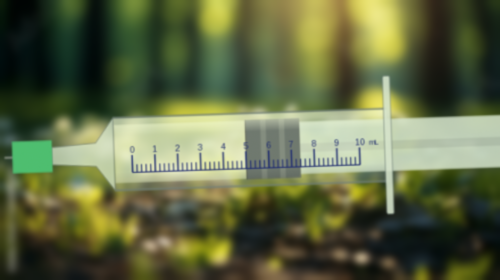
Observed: 5 mL
